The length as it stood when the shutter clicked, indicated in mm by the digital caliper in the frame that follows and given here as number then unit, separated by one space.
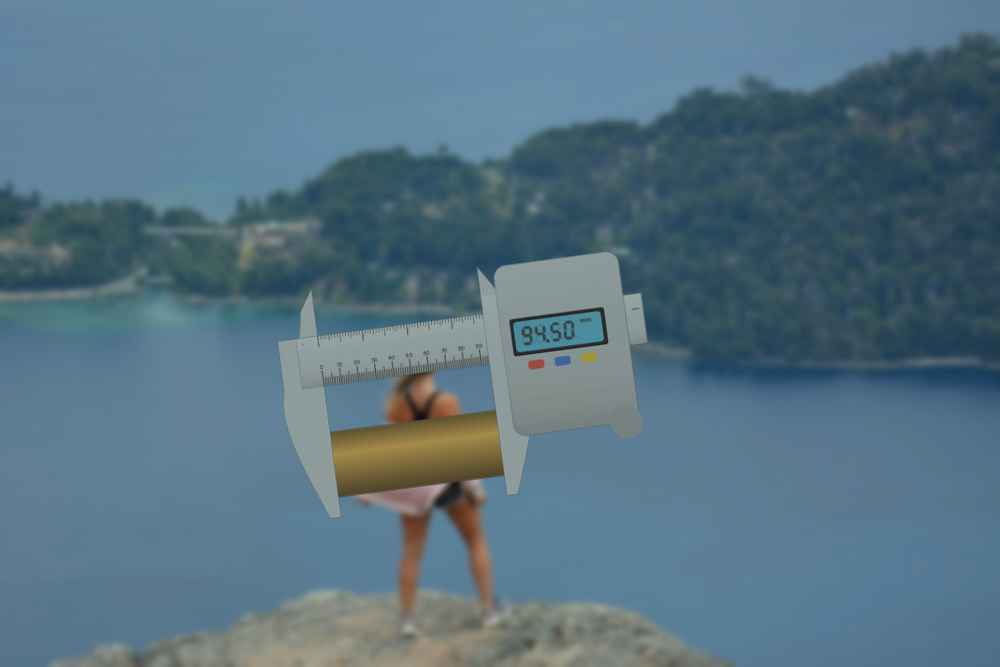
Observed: 94.50 mm
